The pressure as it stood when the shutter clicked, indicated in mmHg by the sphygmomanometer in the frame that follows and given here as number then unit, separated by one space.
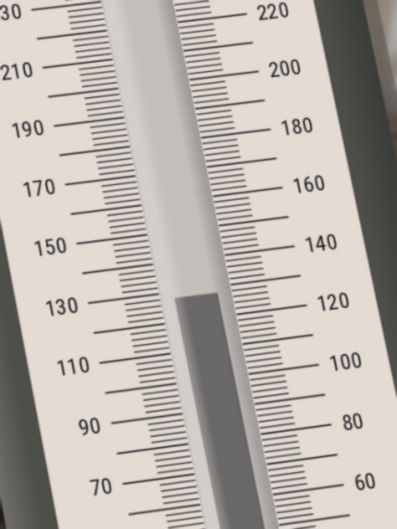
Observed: 128 mmHg
